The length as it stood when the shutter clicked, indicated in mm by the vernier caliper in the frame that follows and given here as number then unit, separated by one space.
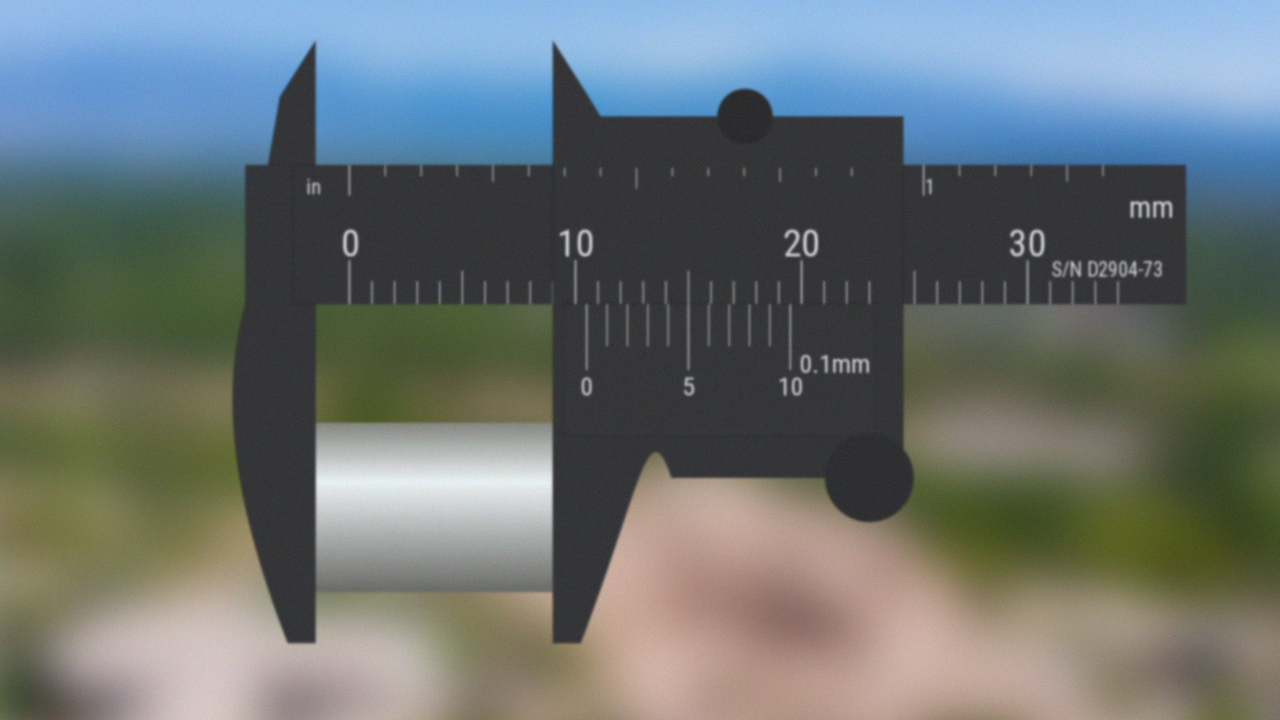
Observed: 10.5 mm
